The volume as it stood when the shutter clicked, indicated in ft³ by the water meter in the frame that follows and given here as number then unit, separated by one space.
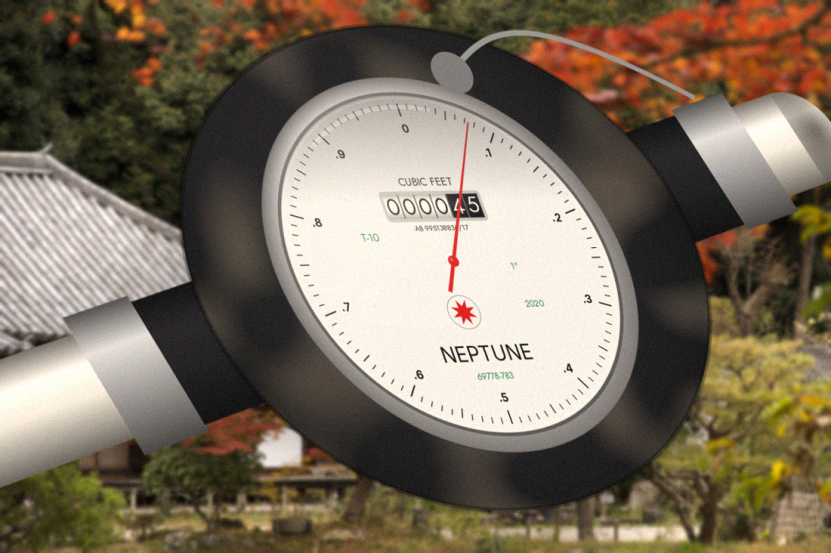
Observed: 45.07 ft³
